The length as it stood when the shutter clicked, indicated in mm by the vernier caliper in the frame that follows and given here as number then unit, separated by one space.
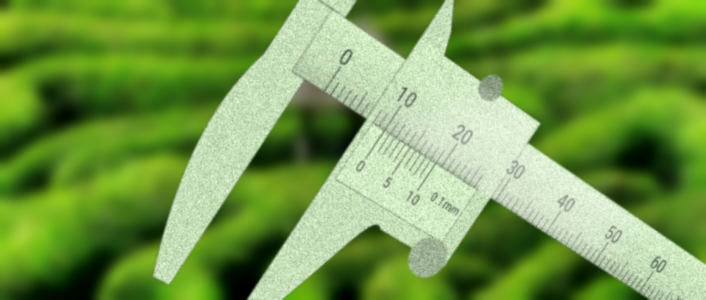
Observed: 10.0 mm
